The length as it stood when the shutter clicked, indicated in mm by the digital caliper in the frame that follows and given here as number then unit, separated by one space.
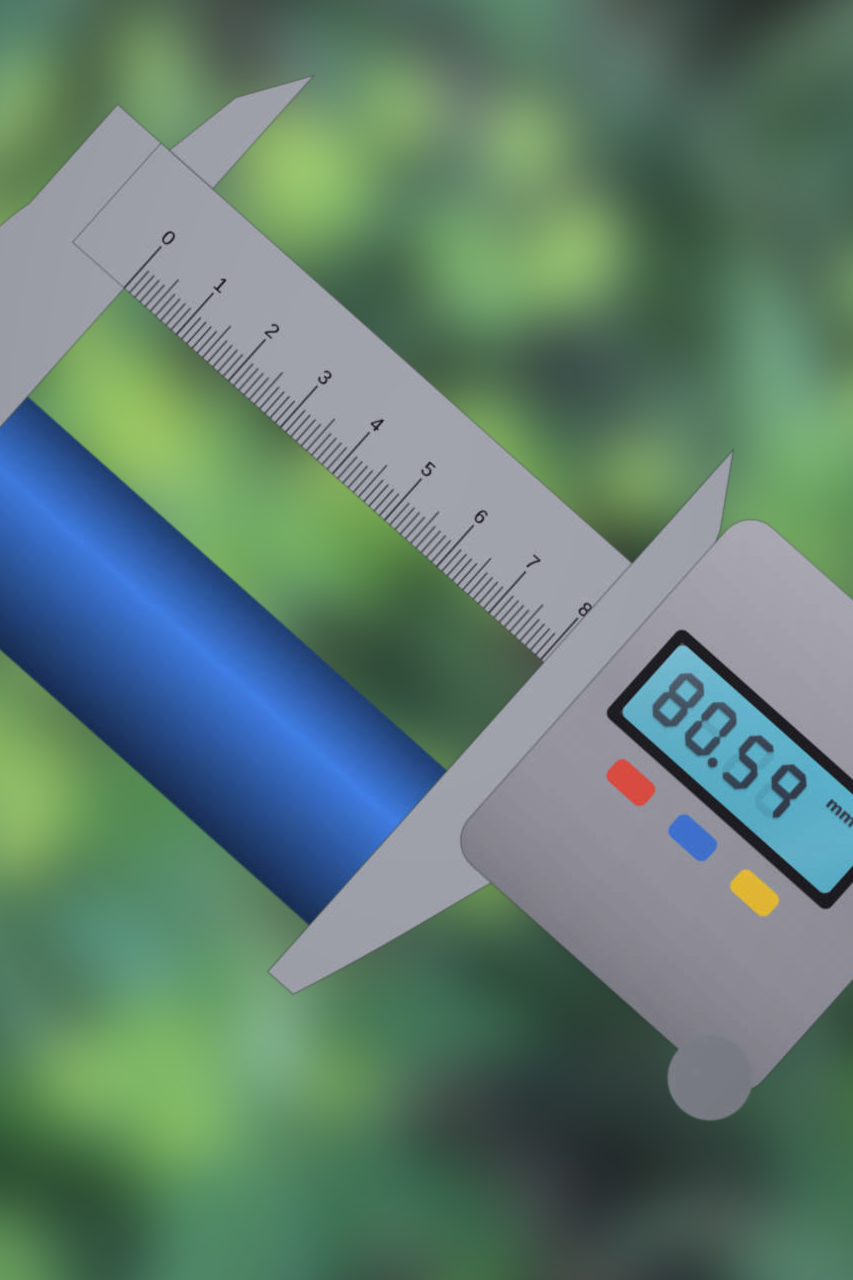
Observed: 80.59 mm
